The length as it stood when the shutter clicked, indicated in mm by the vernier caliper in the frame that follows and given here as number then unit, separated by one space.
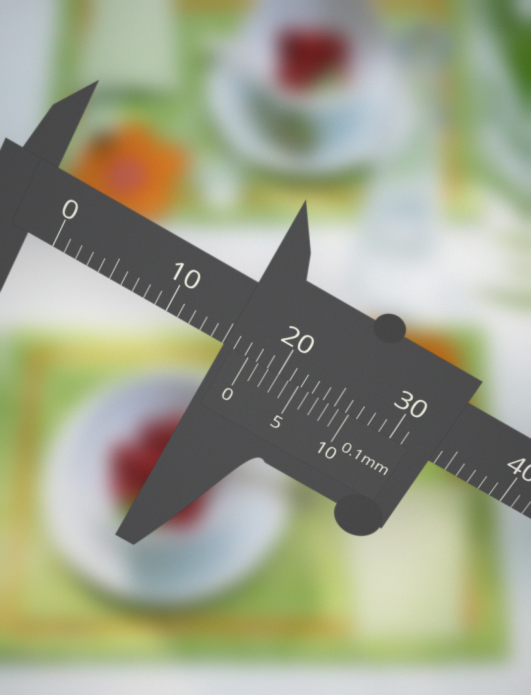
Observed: 17.3 mm
